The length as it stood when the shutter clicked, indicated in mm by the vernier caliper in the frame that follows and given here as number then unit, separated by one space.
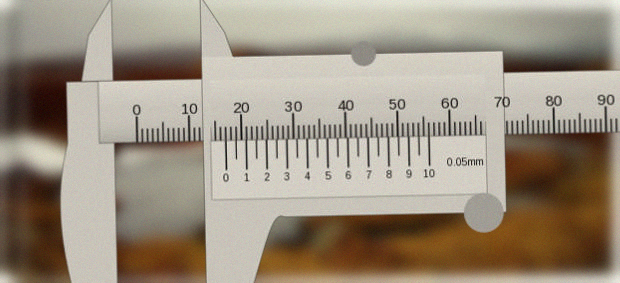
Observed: 17.0 mm
